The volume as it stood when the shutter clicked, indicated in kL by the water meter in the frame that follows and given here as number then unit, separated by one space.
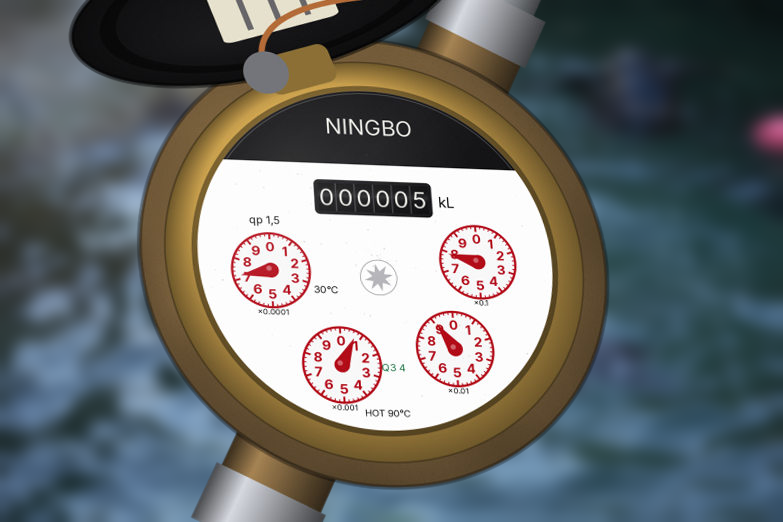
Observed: 5.7907 kL
